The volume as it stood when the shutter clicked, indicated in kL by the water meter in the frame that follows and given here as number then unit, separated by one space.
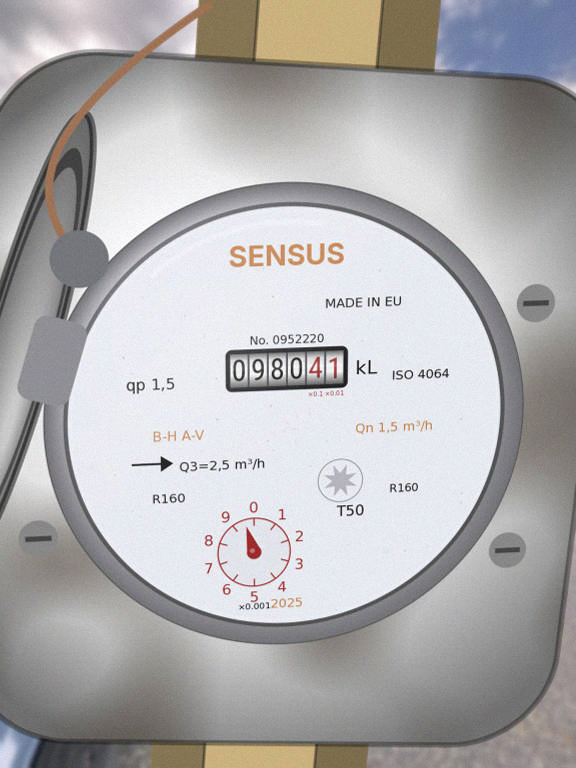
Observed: 980.409 kL
